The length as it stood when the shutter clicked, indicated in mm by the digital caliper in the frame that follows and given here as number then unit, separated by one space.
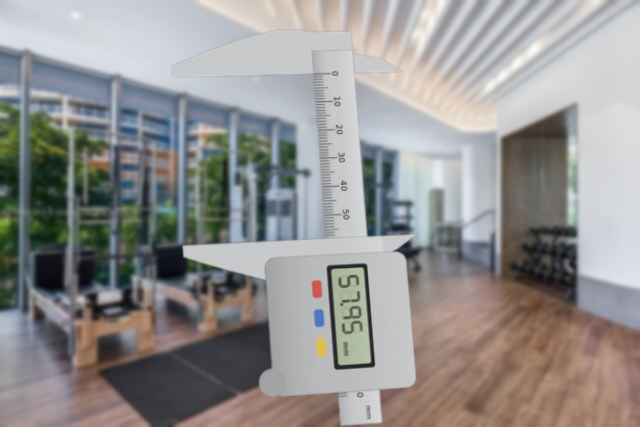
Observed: 57.95 mm
